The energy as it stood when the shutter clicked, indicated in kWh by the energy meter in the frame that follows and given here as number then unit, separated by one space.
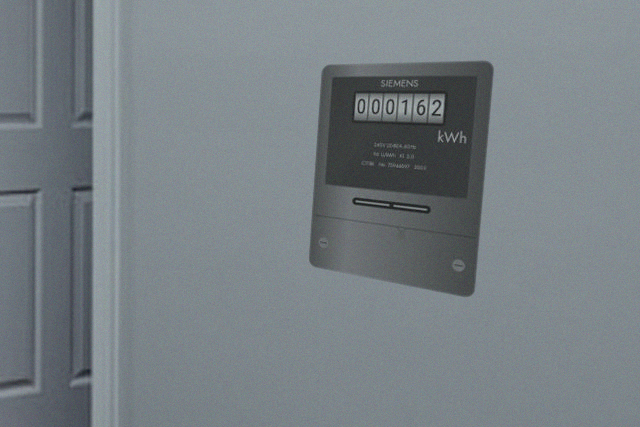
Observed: 162 kWh
